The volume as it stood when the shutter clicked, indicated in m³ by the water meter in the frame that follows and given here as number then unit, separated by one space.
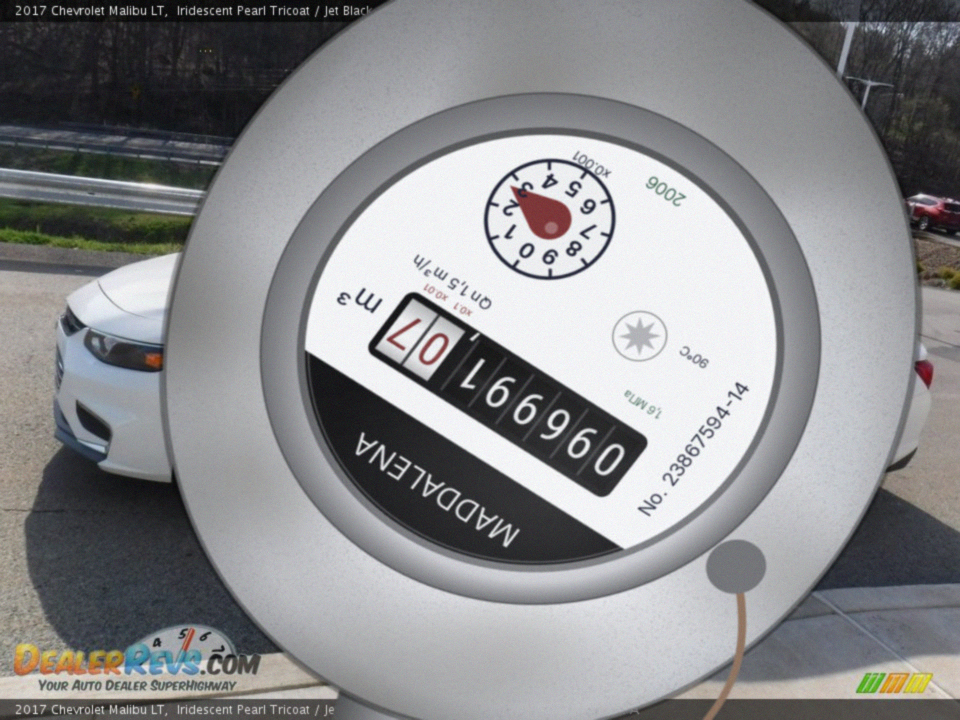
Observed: 96991.072 m³
